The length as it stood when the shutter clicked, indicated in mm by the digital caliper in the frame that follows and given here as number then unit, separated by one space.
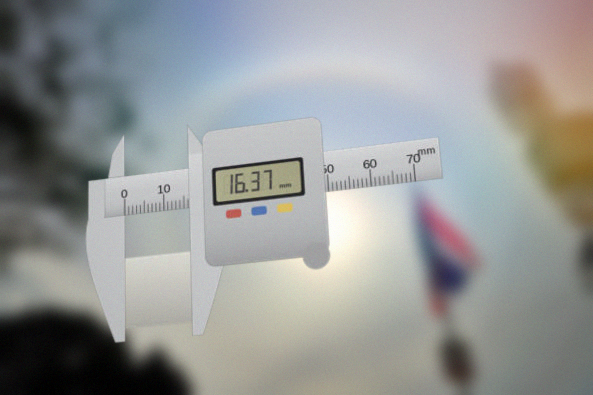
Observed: 16.37 mm
